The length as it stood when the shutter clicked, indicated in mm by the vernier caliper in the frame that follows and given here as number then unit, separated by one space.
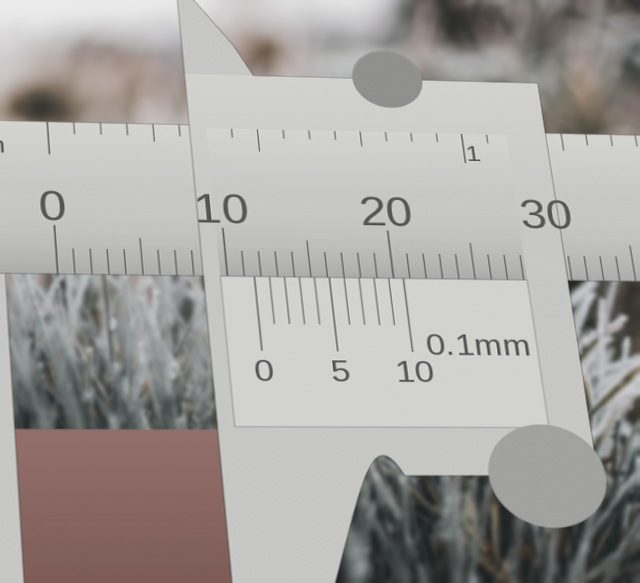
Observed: 11.6 mm
